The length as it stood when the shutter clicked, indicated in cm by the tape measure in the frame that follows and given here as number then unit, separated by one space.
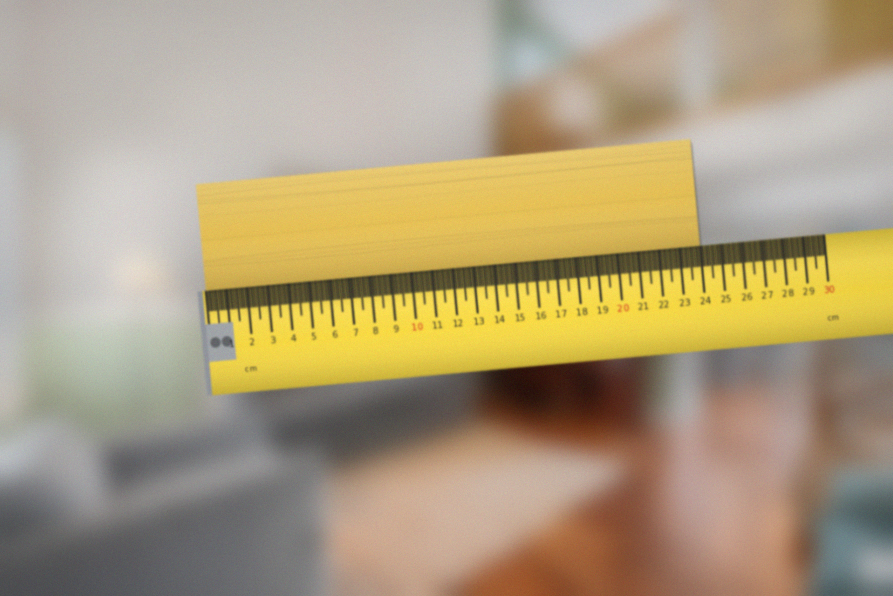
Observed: 24 cm
